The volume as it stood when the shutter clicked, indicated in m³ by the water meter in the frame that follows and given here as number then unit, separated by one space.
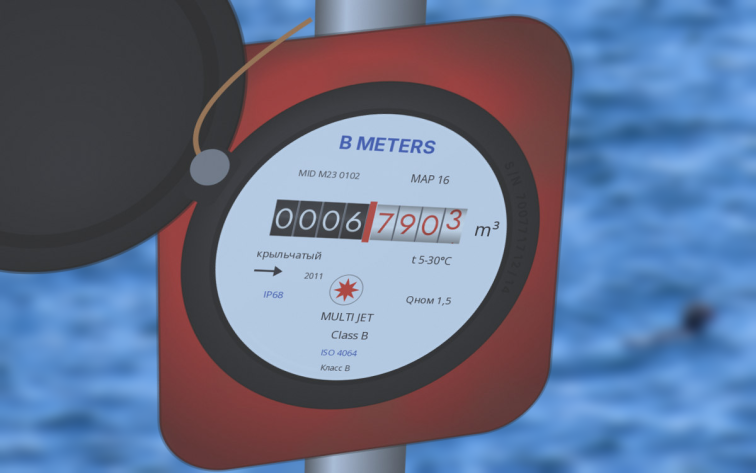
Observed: 6.7903 m³
